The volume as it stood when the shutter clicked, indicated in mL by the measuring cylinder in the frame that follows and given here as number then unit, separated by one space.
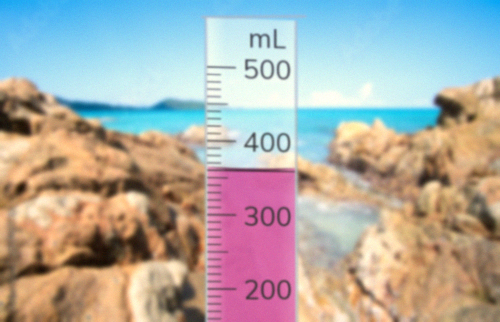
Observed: 360 mL
